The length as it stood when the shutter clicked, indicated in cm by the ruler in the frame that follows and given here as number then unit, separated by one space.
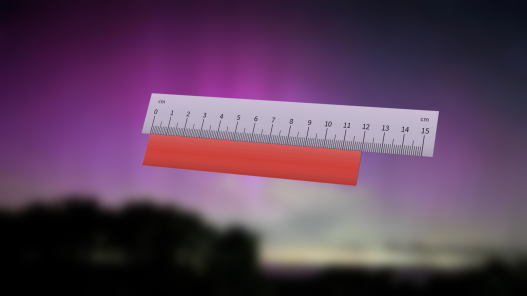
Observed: 12 cm
